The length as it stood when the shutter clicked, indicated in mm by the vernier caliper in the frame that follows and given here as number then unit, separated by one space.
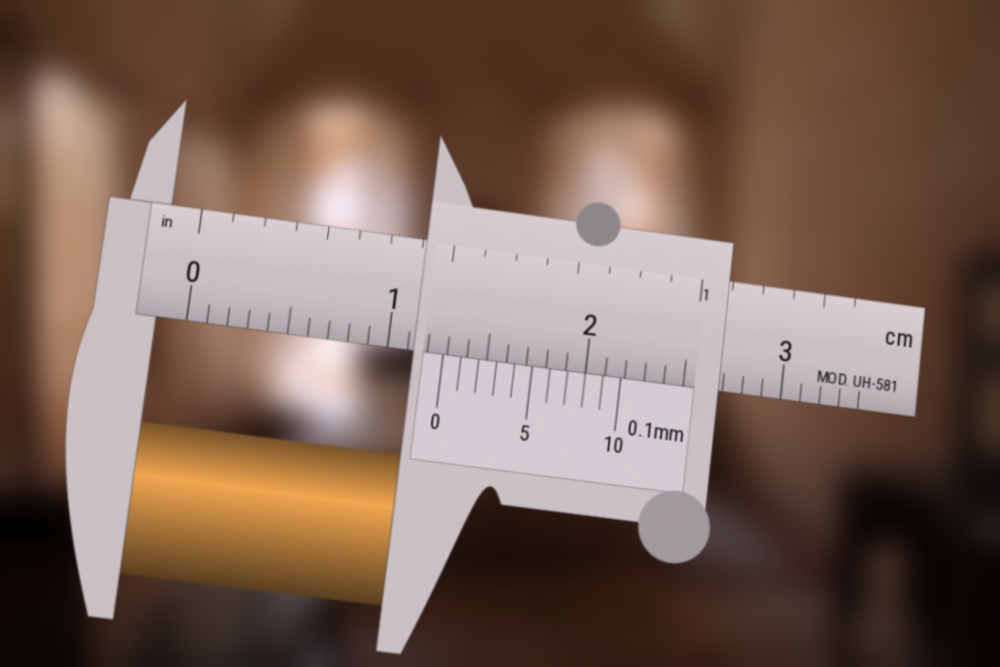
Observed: 12.8 mm
